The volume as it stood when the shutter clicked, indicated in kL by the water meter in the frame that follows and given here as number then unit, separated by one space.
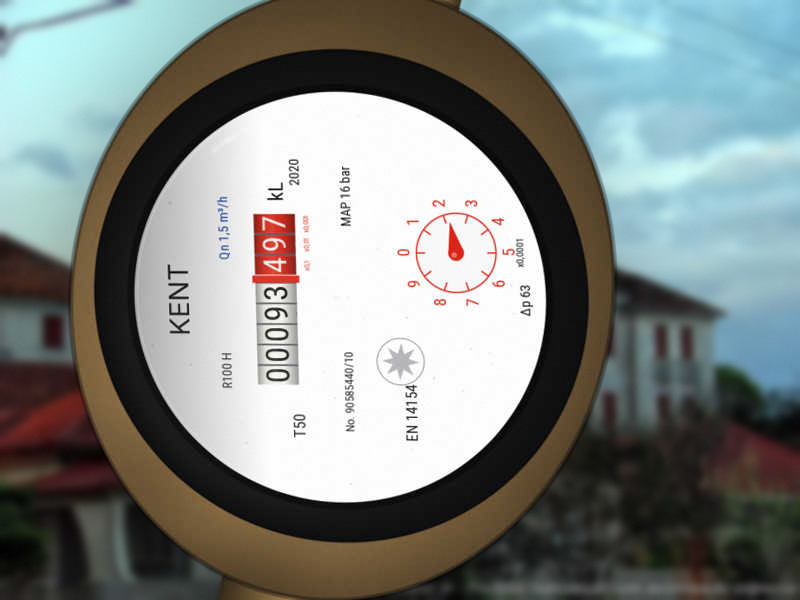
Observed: 93.4972 kL
